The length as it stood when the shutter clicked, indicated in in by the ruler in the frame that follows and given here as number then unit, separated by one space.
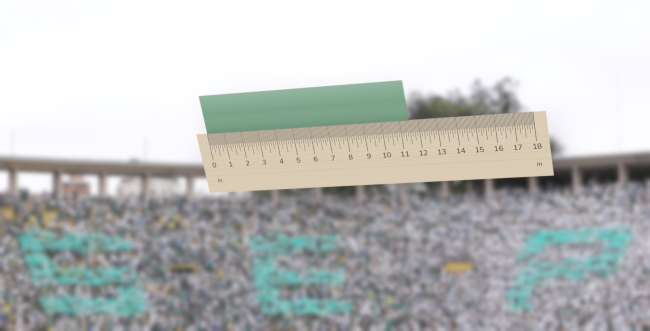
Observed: 11.5 in
